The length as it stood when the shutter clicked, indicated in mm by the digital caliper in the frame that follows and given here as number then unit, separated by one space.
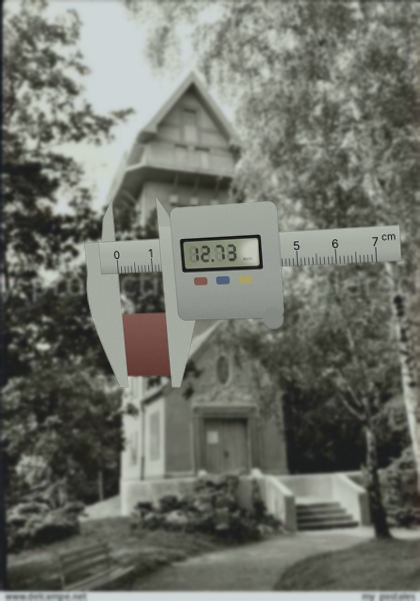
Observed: 12.73 mm
